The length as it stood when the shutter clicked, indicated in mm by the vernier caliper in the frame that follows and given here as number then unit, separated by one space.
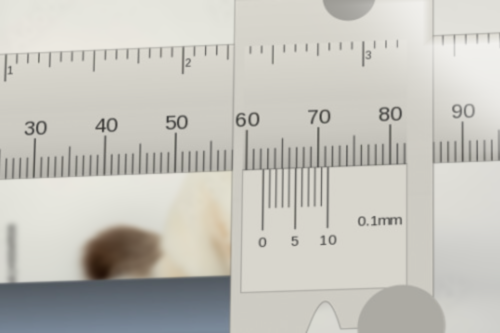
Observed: 62.4 mm
